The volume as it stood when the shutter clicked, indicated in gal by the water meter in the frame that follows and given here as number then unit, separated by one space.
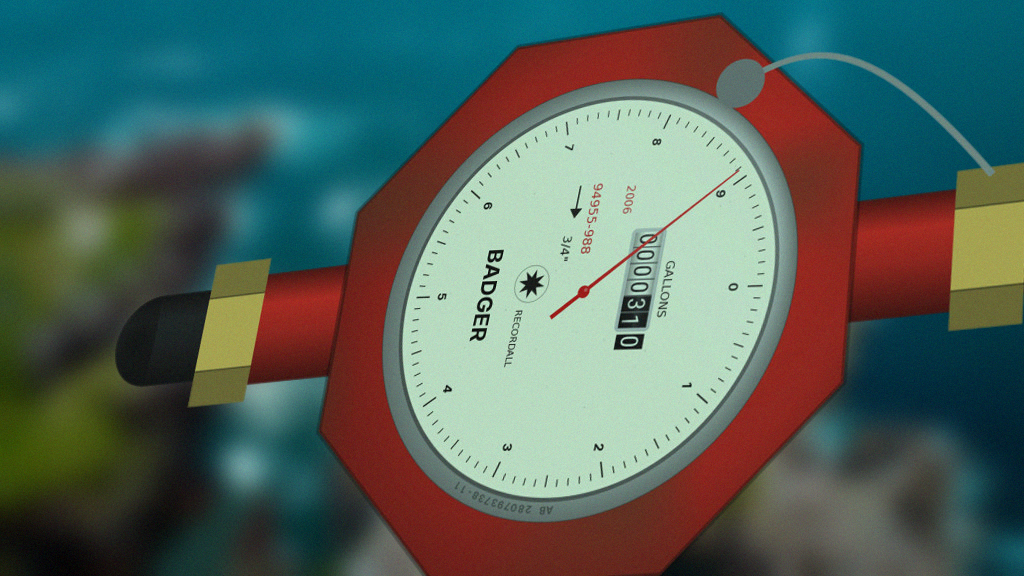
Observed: 308.9 gal
